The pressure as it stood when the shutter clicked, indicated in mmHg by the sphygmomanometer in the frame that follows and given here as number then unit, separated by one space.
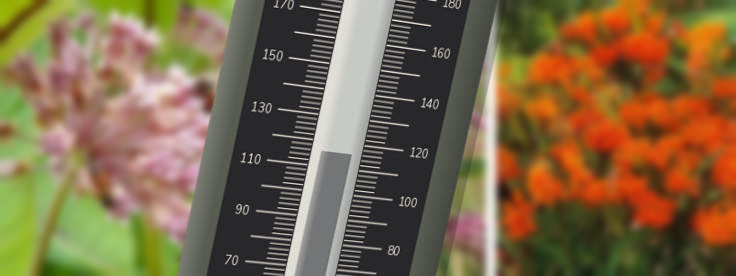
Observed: 116 mmHg
